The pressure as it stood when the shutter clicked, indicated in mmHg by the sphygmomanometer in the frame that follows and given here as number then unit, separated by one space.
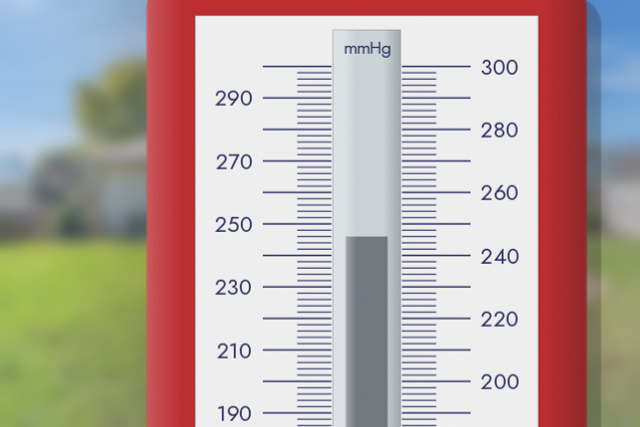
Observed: 246 mmHg
